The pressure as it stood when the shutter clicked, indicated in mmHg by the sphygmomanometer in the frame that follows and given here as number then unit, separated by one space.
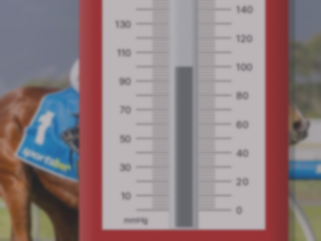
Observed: 100 mmHg
